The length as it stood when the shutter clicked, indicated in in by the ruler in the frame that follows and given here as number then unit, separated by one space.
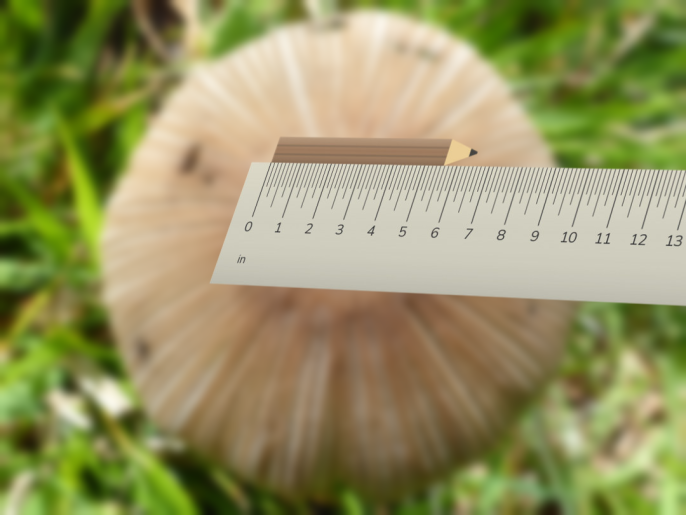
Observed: 6.5 in
